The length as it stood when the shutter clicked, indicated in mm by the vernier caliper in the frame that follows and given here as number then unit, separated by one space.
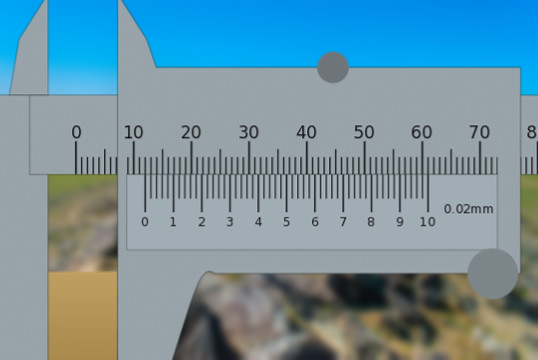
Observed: 12.0 mm
